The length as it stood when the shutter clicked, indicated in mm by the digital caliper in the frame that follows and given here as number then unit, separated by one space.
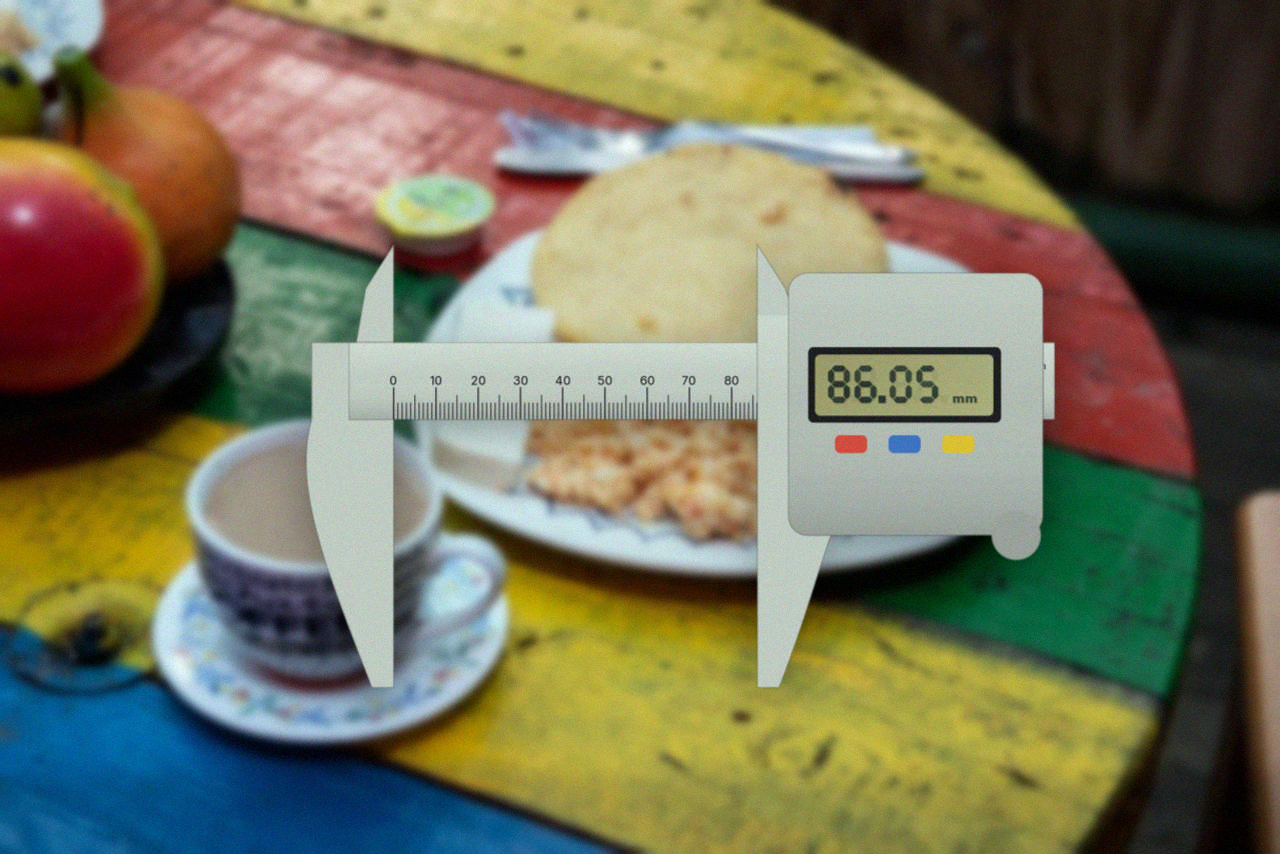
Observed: 86.05 mm
